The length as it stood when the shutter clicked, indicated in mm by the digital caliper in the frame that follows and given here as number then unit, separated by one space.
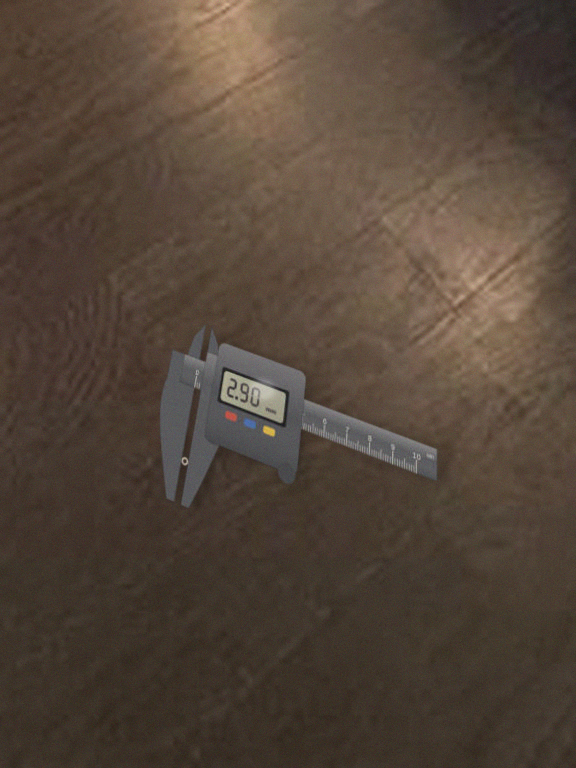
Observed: 2.90 mm
